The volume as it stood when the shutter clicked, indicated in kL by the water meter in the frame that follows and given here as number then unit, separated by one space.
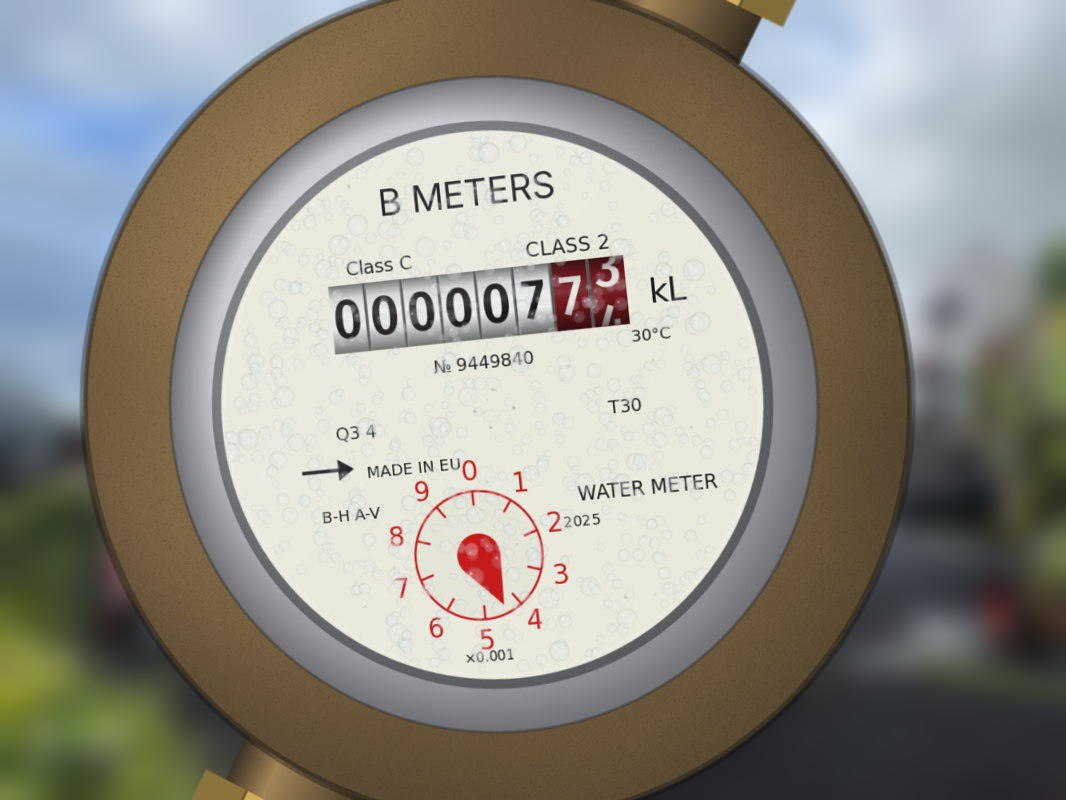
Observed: 7.734 kL
